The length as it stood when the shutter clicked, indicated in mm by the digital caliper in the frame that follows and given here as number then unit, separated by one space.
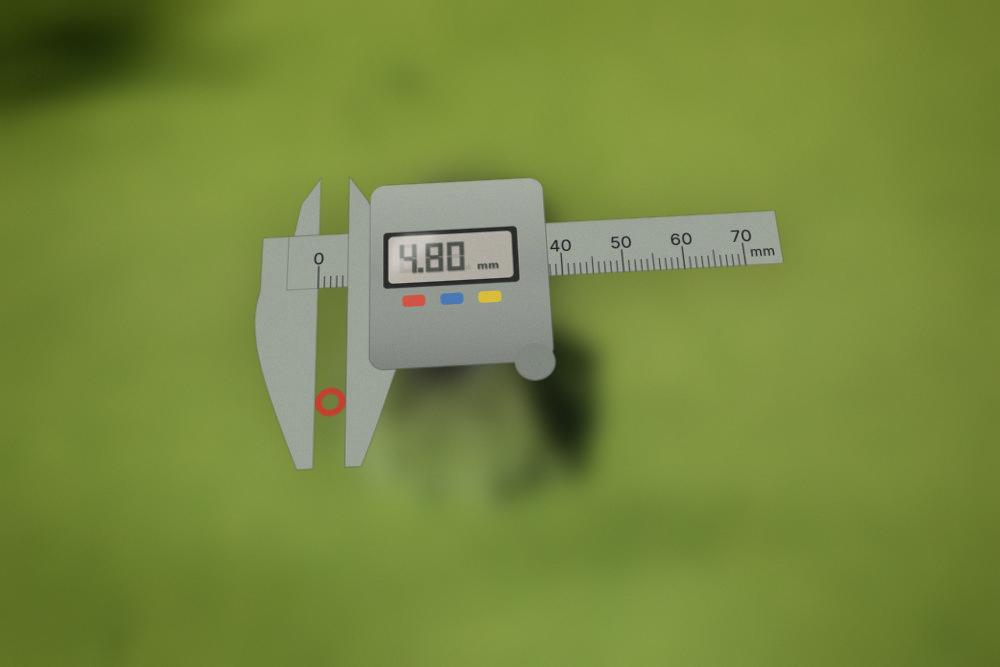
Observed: 4.80 mm
